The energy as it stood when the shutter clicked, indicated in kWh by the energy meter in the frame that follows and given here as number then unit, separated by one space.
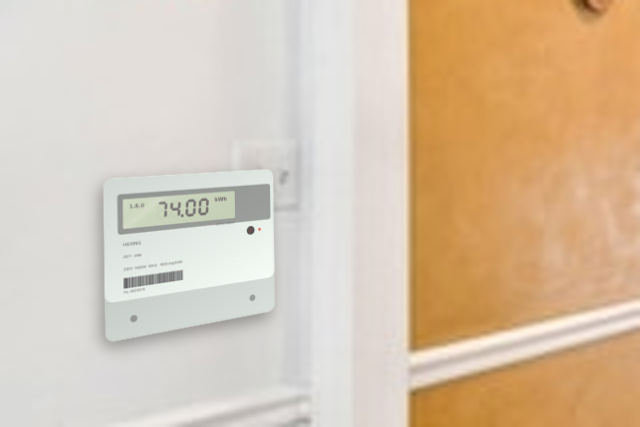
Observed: 74.00 kWh
